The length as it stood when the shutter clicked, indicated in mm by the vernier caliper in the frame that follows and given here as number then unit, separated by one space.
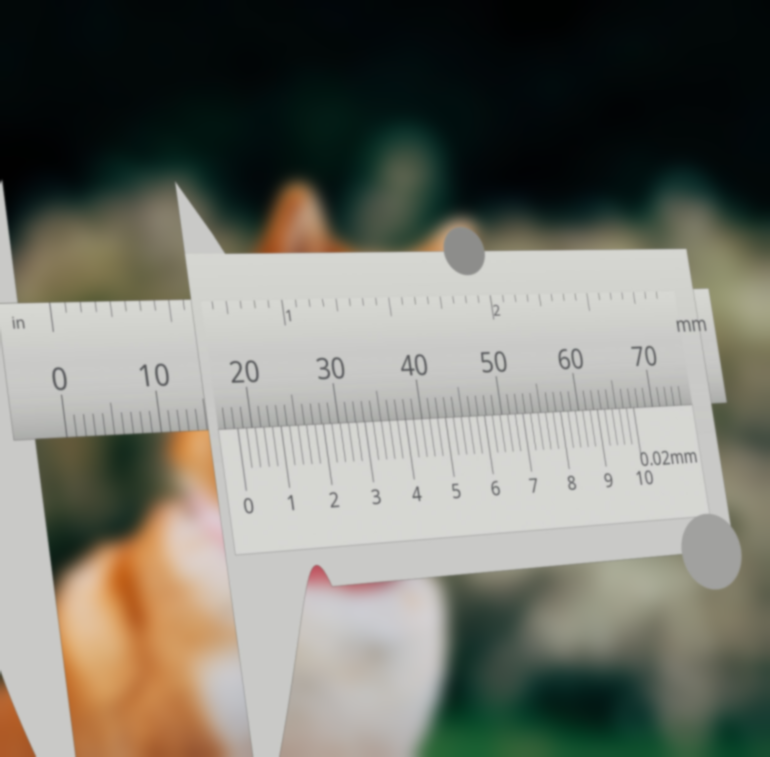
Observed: 18.4 mm
